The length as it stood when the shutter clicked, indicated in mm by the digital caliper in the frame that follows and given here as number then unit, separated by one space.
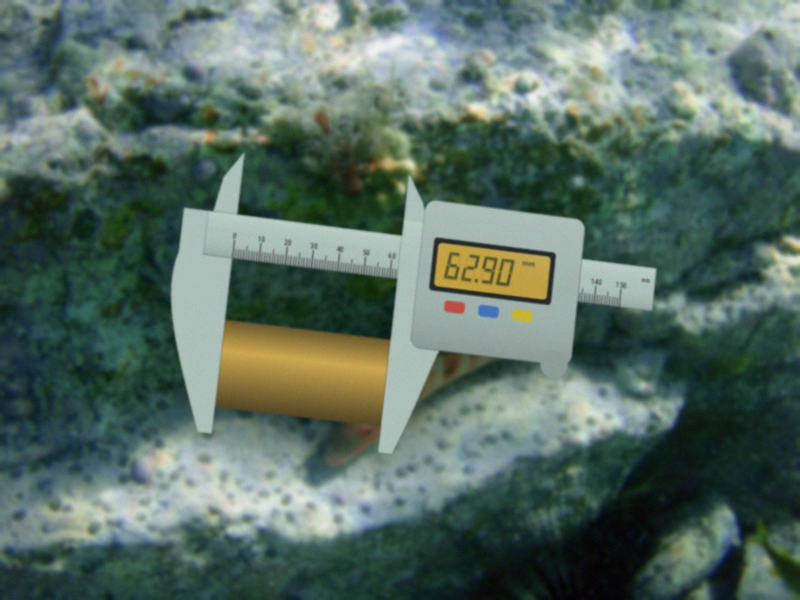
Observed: 62.90 mm
